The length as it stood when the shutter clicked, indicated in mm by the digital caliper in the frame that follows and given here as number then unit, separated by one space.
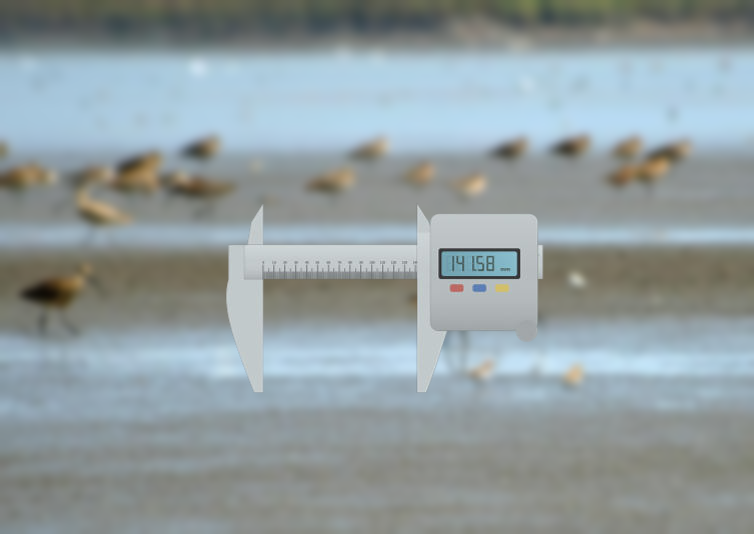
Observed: 141.58 mm
